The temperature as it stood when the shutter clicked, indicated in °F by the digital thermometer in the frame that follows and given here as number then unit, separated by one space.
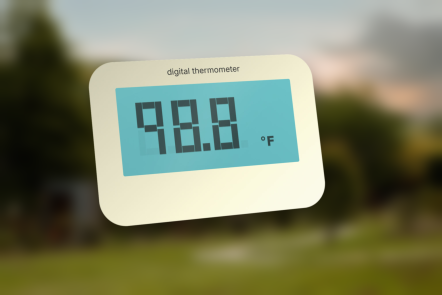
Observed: 98.8 °F
